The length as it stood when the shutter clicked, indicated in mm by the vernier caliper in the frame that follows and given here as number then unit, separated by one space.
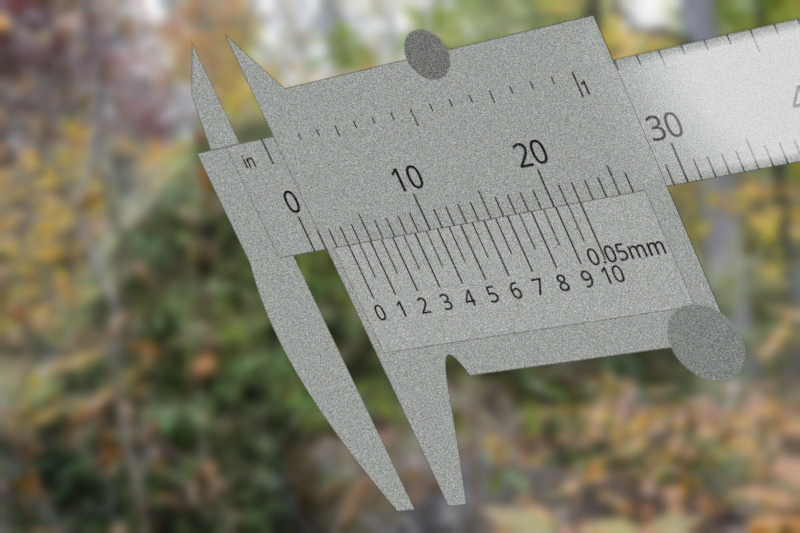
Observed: 3.0 mm
